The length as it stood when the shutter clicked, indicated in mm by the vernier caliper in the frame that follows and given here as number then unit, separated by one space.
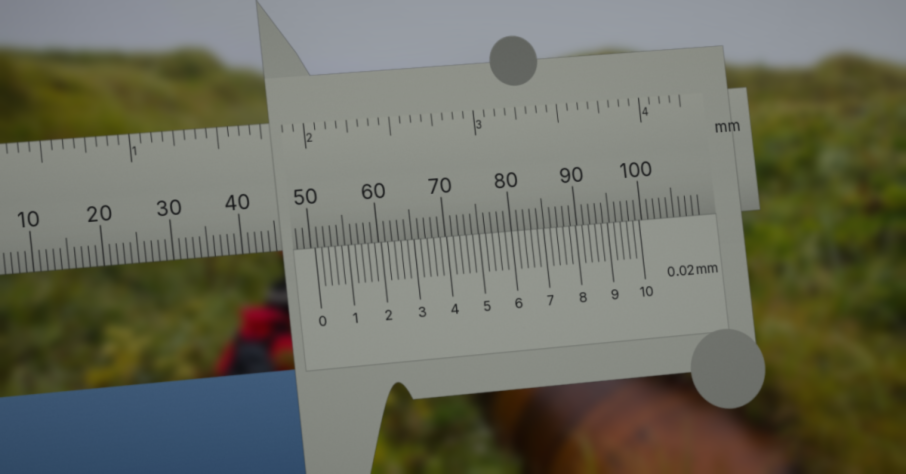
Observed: 50.6 mm
